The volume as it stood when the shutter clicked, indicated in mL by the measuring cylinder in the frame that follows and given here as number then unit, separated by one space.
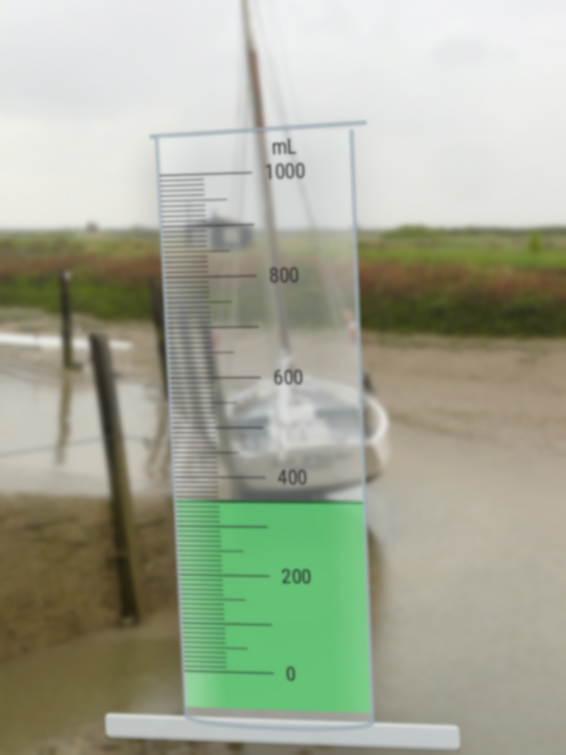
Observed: 350 mL
